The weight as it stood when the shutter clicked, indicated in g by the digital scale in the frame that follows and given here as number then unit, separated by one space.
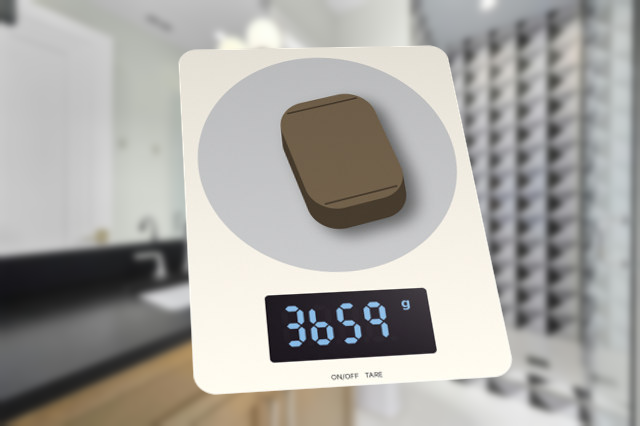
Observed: 3659 g
